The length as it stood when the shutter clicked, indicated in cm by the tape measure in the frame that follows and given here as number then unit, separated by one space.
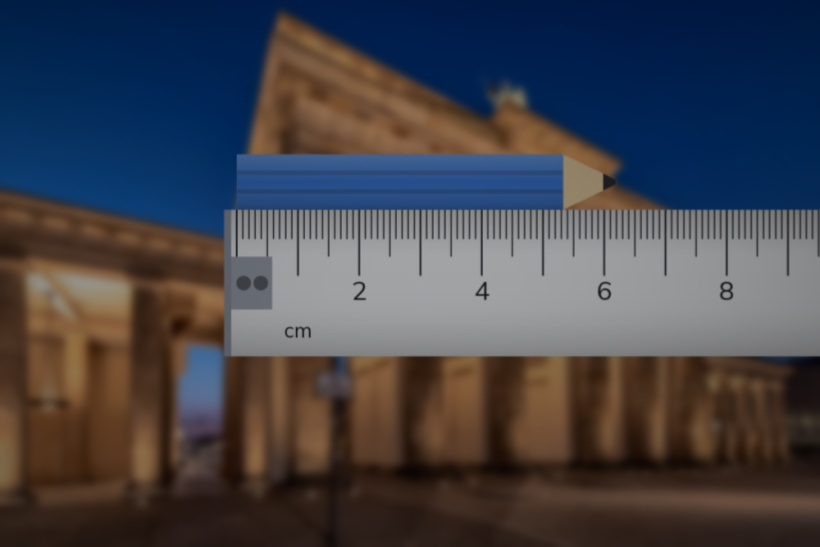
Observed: 6.2 cm
